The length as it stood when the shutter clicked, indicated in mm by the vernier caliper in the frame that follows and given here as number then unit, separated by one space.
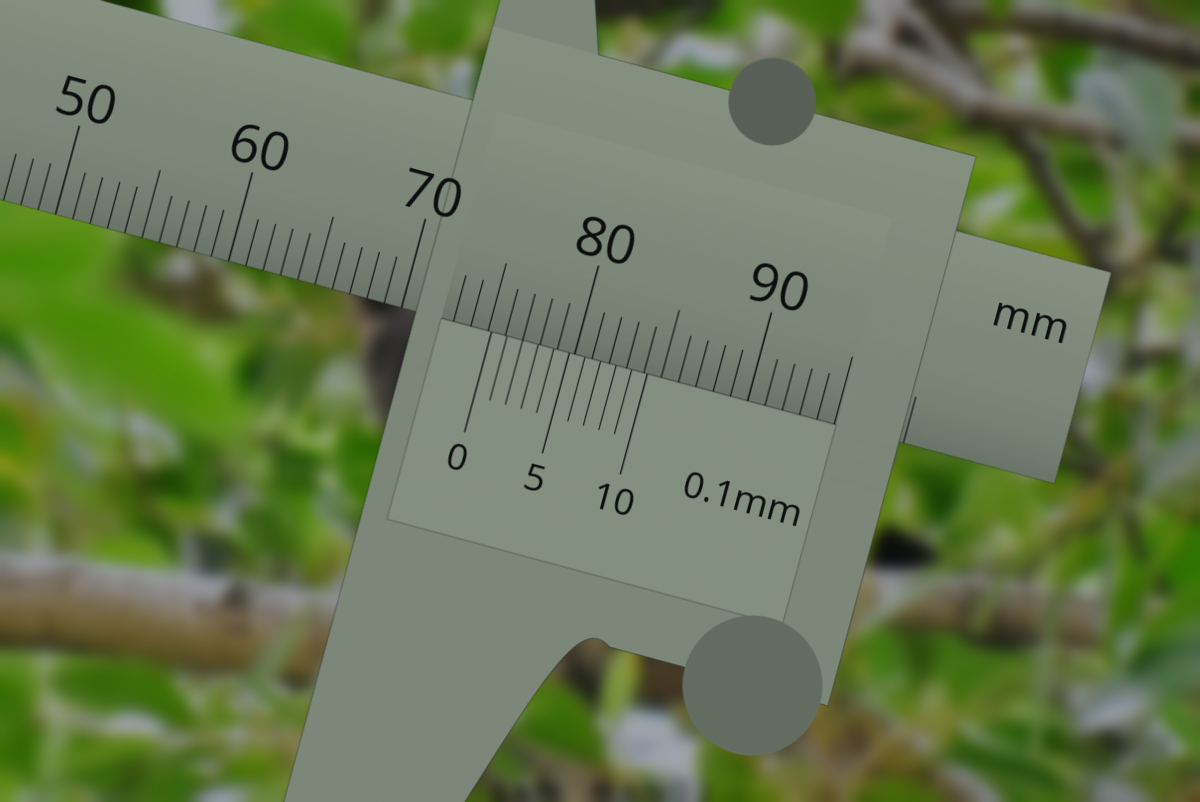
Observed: 75.2 mm
